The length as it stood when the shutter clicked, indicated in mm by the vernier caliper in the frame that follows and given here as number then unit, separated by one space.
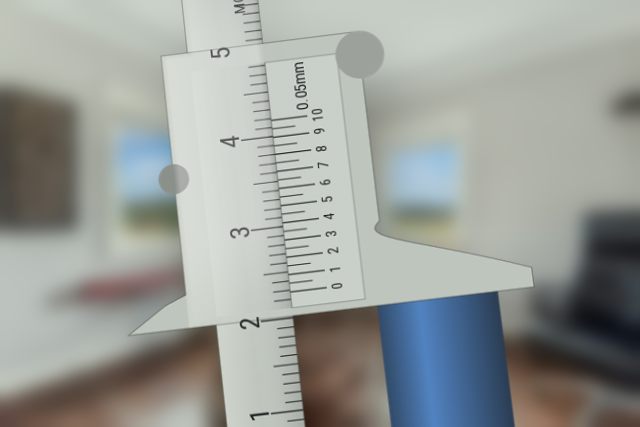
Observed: 22.8 mm
